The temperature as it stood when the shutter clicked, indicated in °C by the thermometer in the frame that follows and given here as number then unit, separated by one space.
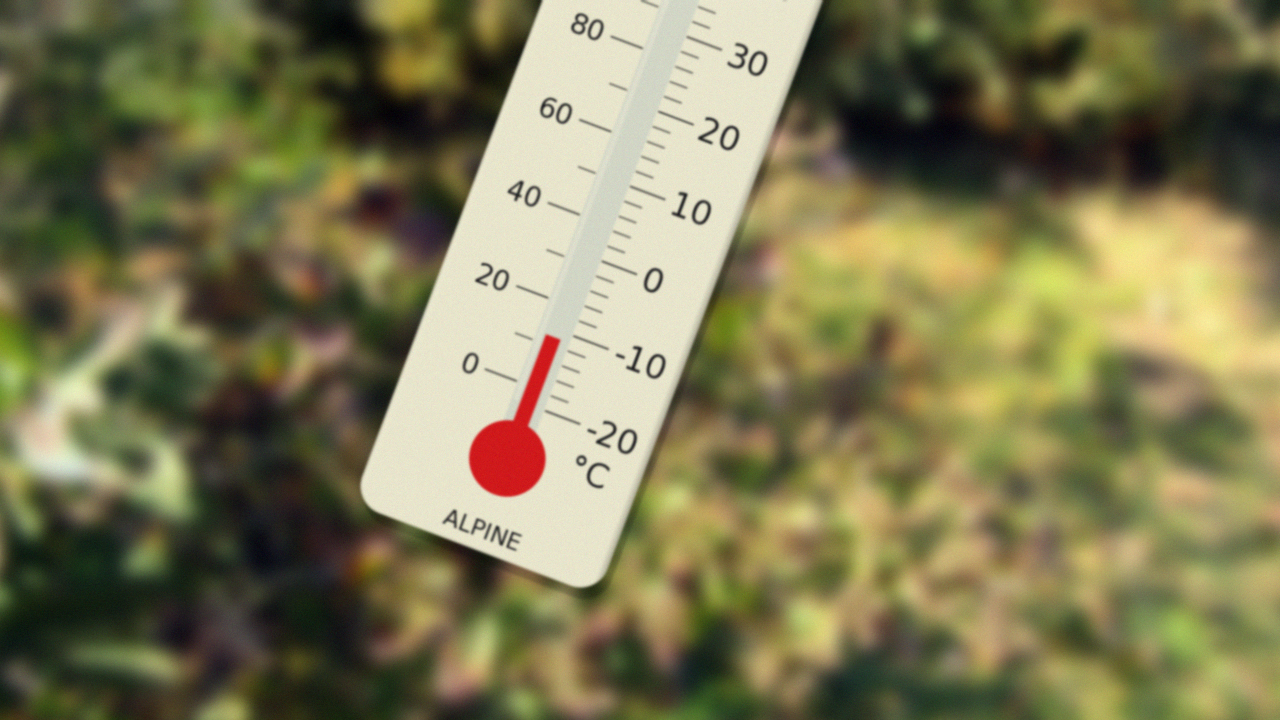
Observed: -11 °C
